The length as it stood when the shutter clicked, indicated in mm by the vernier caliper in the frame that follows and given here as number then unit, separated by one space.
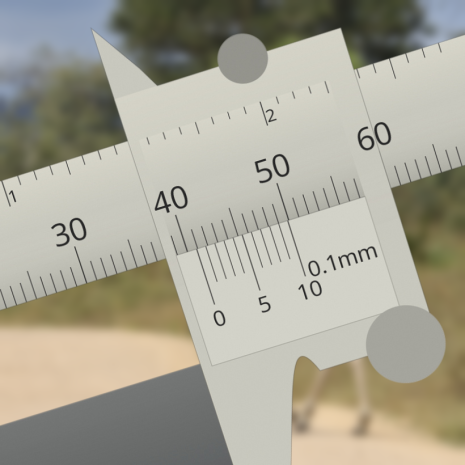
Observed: 40.9 mm
